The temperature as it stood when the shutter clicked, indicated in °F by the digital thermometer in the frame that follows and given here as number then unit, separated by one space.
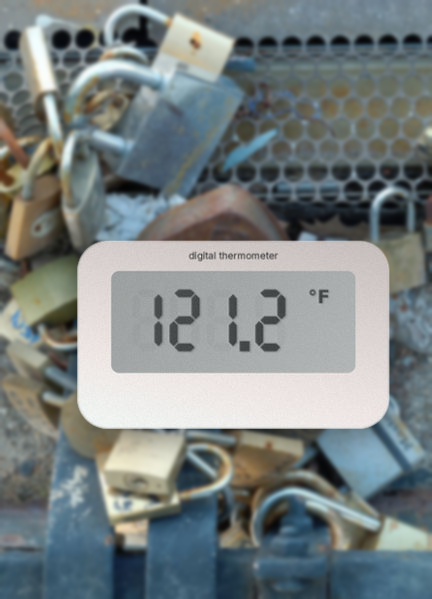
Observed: 121.2 °F
